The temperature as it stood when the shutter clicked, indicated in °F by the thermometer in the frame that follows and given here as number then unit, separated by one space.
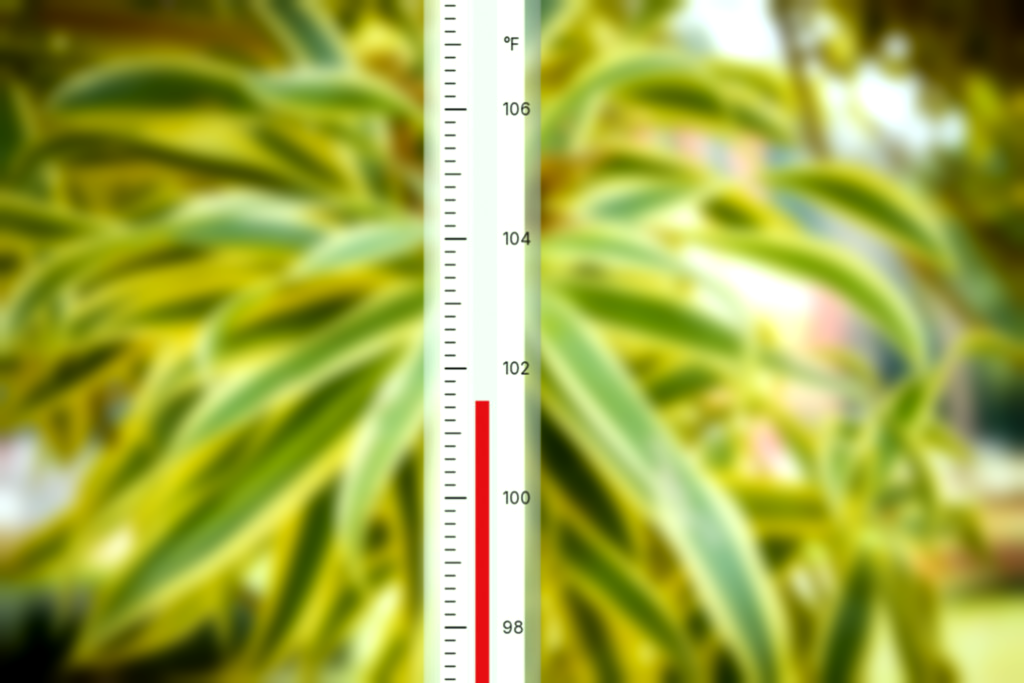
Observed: 101.5 °F
